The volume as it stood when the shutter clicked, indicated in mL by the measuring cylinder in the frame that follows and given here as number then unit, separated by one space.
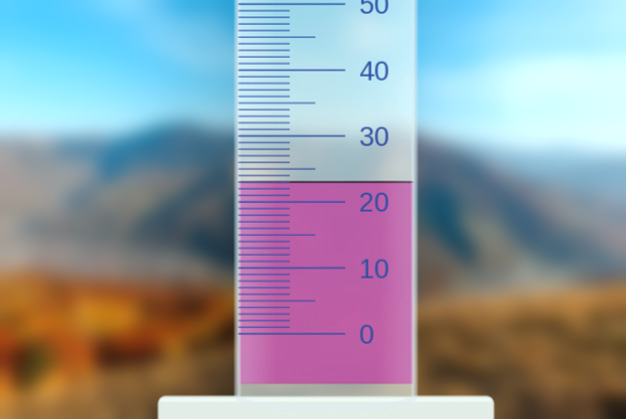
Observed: 23 mL
